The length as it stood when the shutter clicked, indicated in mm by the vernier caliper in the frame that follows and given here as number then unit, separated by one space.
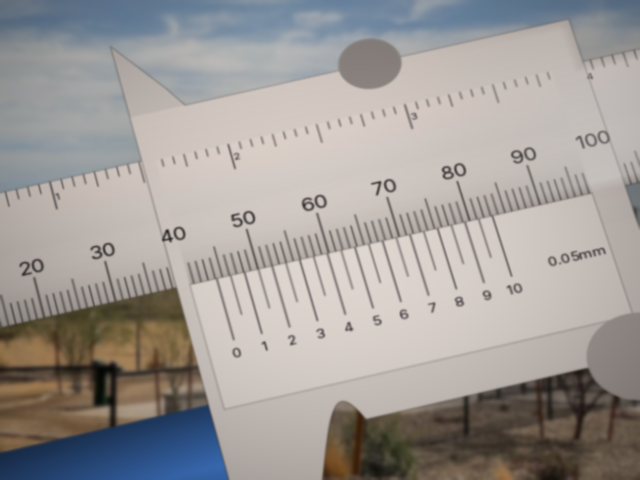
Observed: 44.2 mm
